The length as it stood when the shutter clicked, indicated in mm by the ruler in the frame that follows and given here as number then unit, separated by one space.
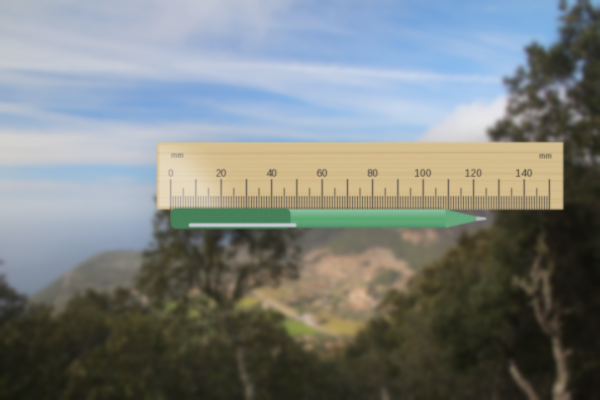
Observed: 125 mm
